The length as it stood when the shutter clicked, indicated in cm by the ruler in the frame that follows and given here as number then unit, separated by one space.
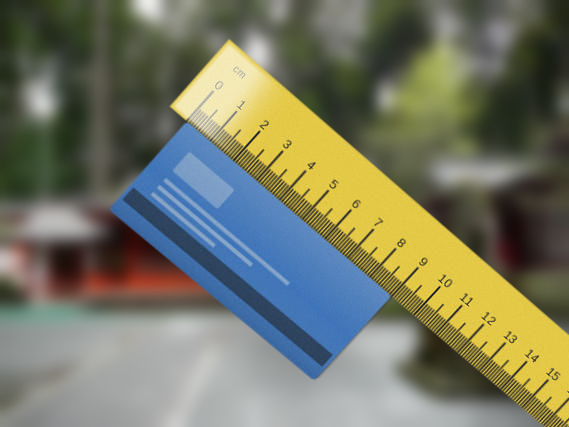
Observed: 9 cm
